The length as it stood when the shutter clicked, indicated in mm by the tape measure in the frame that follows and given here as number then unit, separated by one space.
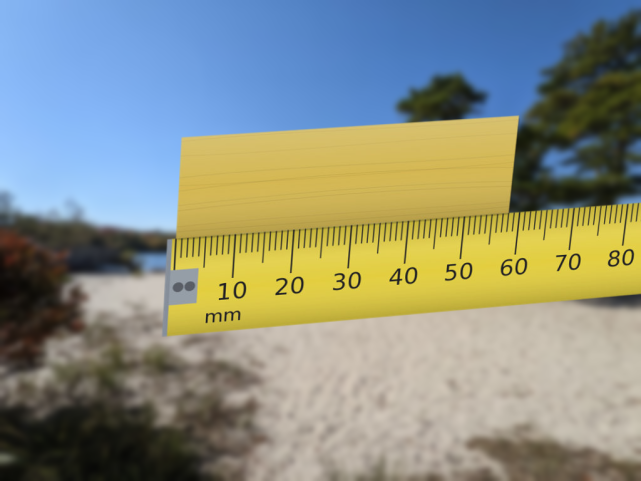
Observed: 58 mm
